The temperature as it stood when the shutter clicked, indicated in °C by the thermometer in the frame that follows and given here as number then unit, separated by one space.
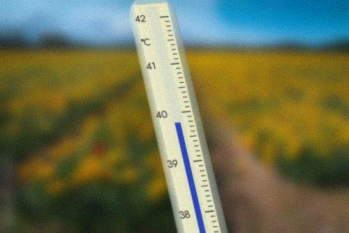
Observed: 39.8 °C
